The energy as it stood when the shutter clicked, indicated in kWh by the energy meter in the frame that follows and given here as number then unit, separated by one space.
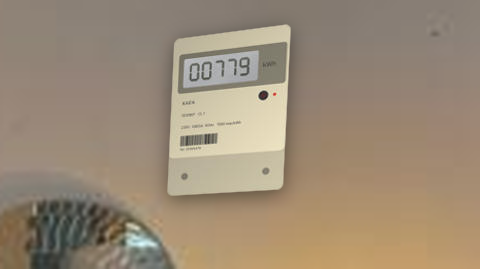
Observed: 779 kWh
